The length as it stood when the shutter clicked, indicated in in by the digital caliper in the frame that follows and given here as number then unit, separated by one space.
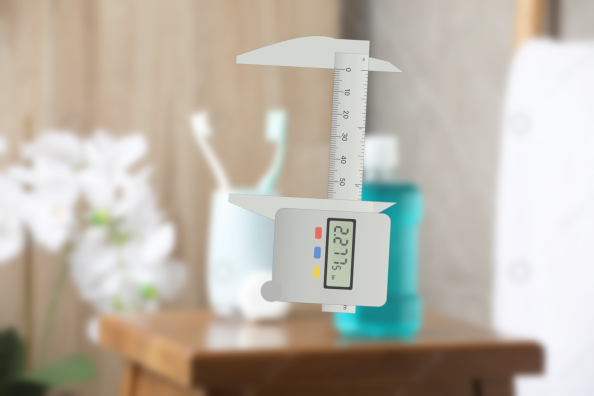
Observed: 2.2775 in
